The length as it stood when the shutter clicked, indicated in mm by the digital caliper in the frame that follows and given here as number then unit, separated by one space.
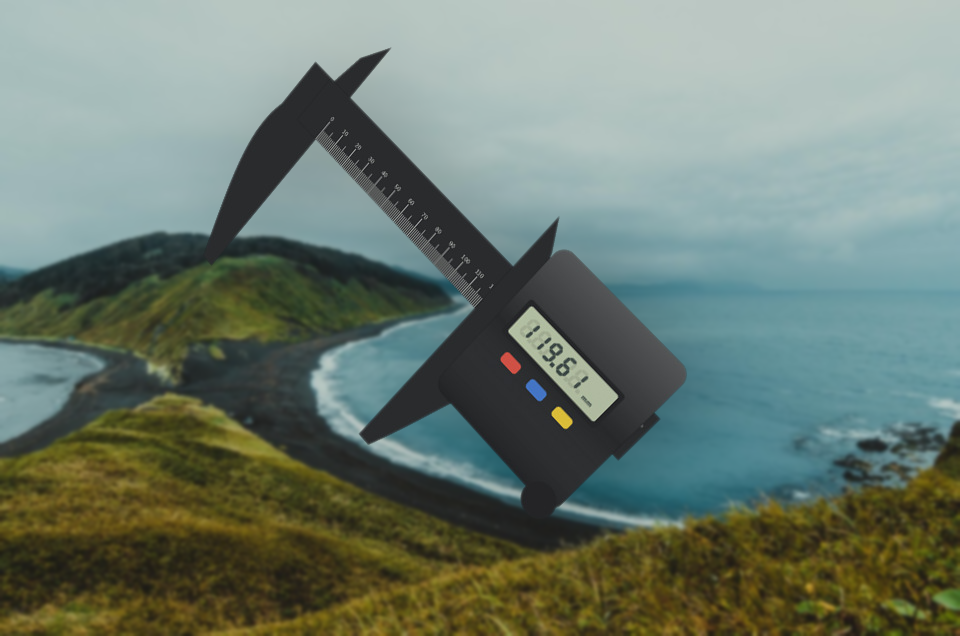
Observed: 119.61 mm
